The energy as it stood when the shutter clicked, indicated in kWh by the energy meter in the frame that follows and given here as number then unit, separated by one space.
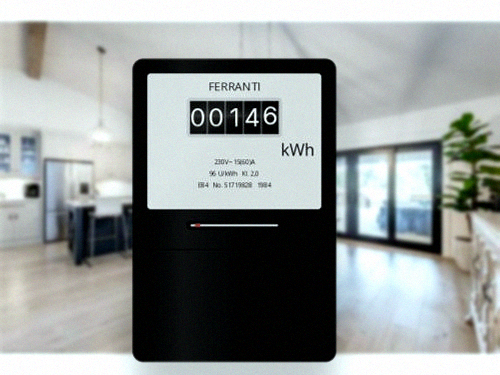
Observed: 146 kWh
